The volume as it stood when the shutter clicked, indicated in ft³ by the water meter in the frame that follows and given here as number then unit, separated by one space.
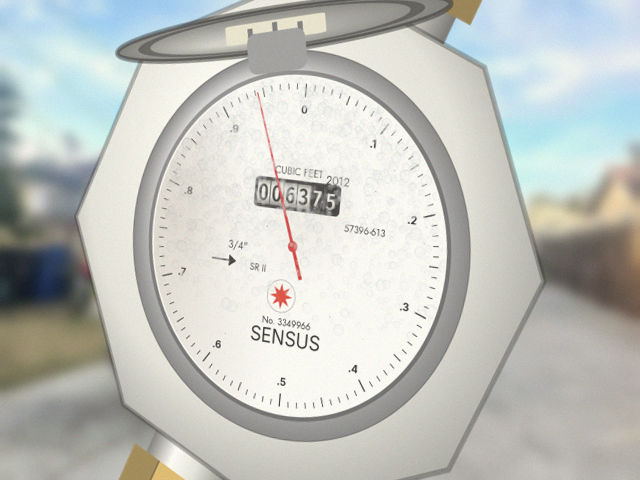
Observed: 6374.94 ft³
